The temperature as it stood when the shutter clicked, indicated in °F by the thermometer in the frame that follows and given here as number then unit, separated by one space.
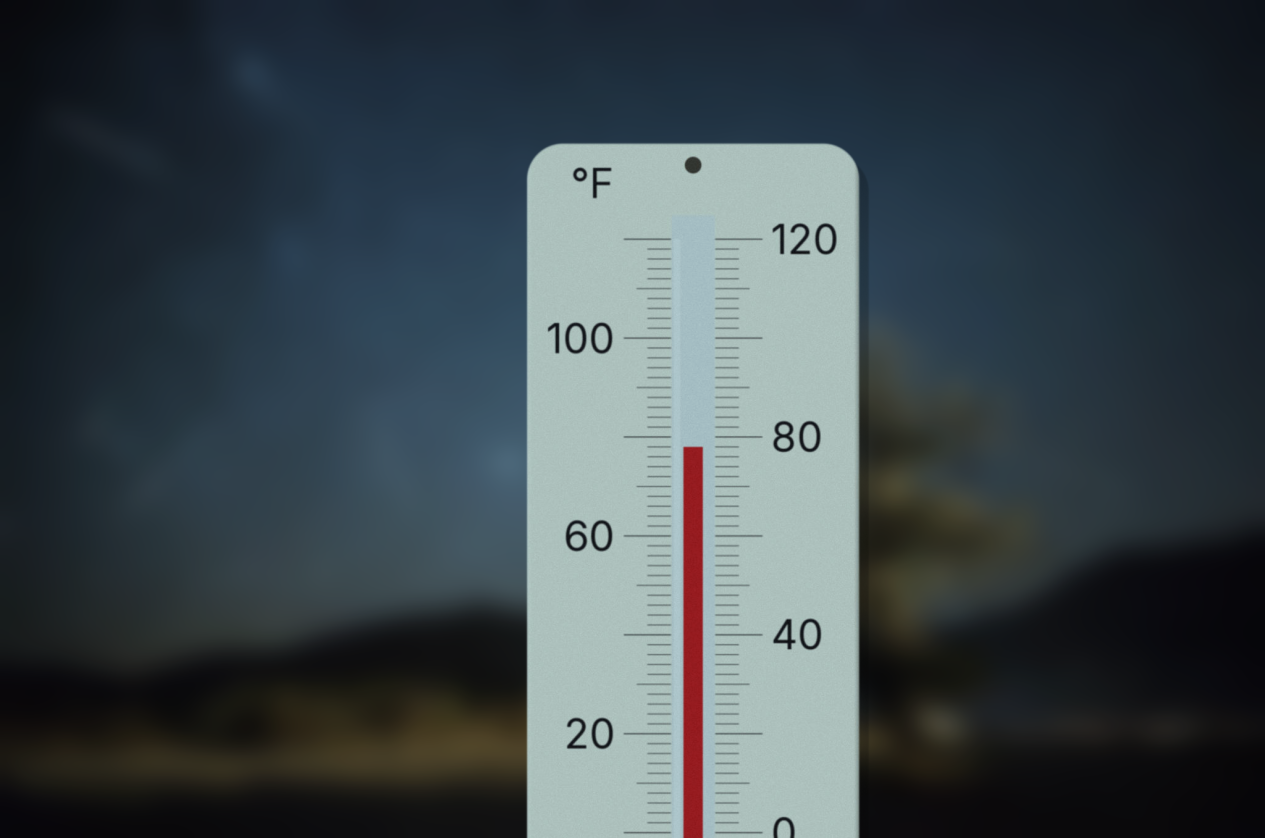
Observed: 78 °F
